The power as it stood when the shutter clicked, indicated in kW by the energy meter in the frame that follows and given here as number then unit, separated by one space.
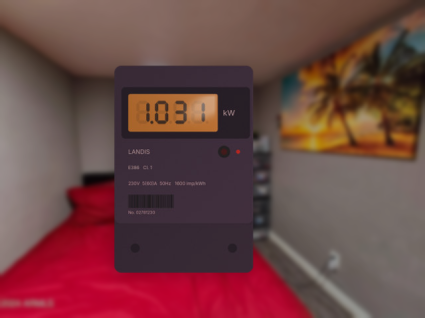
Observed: 1.031 kW
